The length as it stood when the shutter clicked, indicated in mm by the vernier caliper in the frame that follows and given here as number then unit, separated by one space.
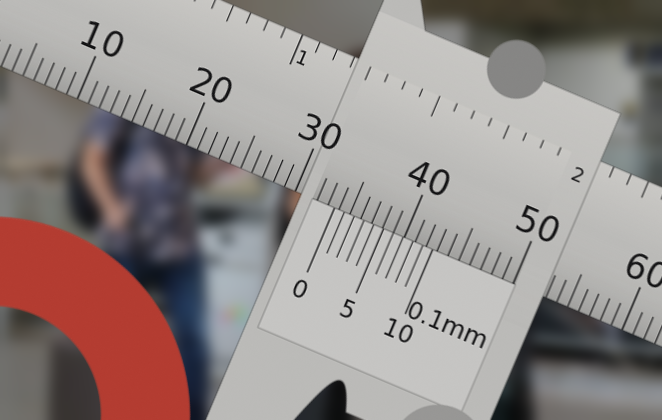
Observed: 33.6 mm
